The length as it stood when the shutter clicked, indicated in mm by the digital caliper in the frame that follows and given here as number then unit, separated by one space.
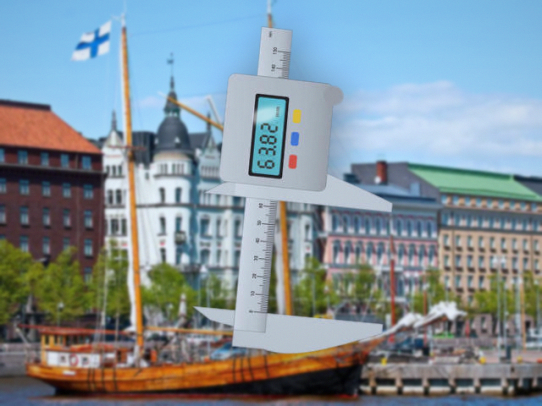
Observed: 63.82 mm
